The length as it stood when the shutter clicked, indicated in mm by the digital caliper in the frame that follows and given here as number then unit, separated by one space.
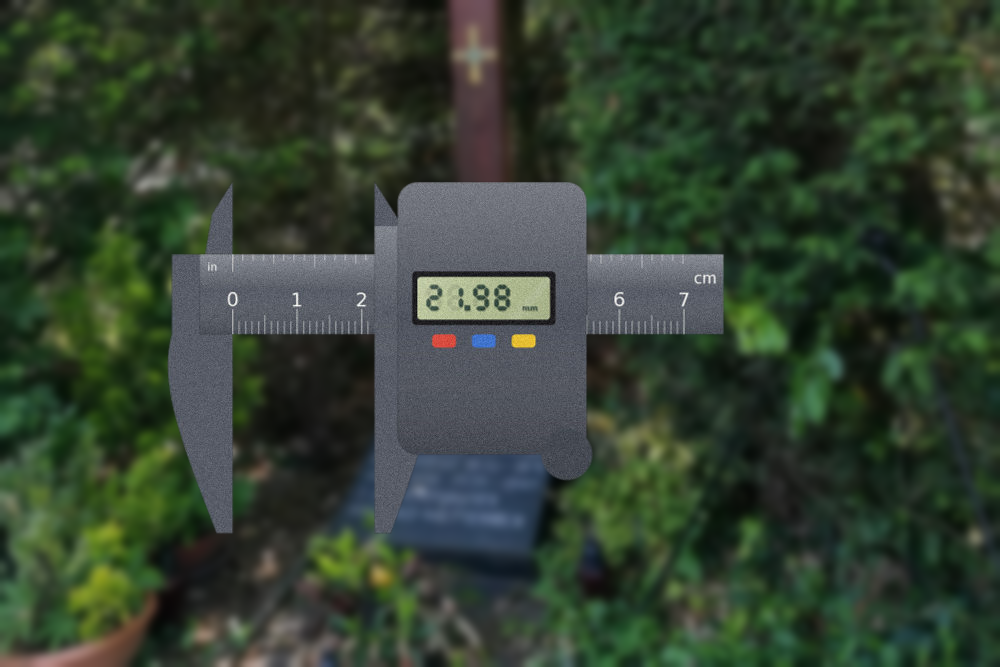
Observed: 21.98 mm
